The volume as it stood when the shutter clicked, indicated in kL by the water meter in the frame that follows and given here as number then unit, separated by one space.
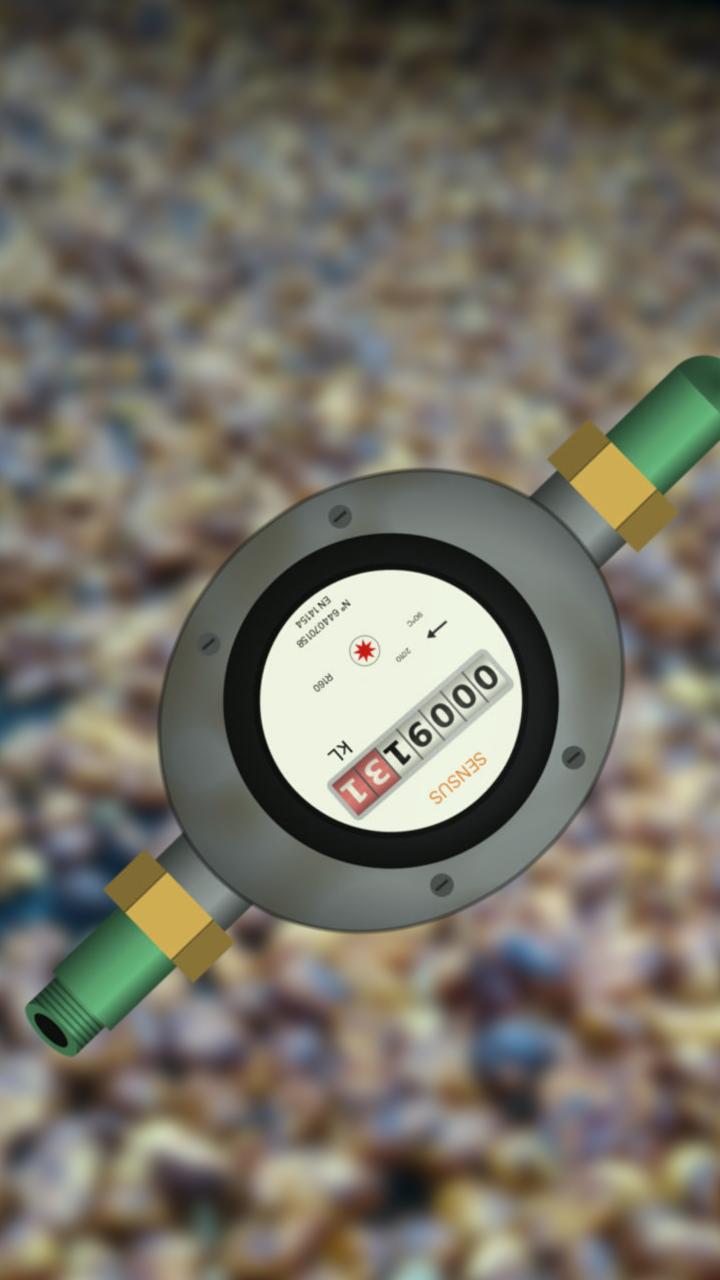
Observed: 91.31 kL
